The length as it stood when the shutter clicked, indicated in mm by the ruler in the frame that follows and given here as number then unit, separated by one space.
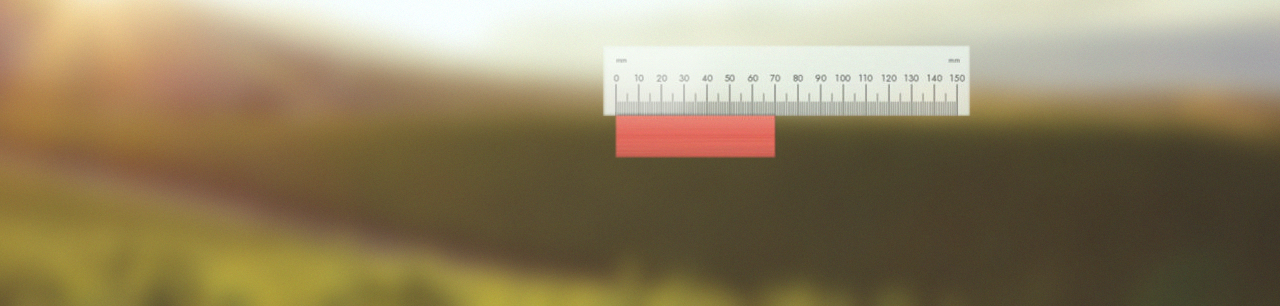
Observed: 70 mm
